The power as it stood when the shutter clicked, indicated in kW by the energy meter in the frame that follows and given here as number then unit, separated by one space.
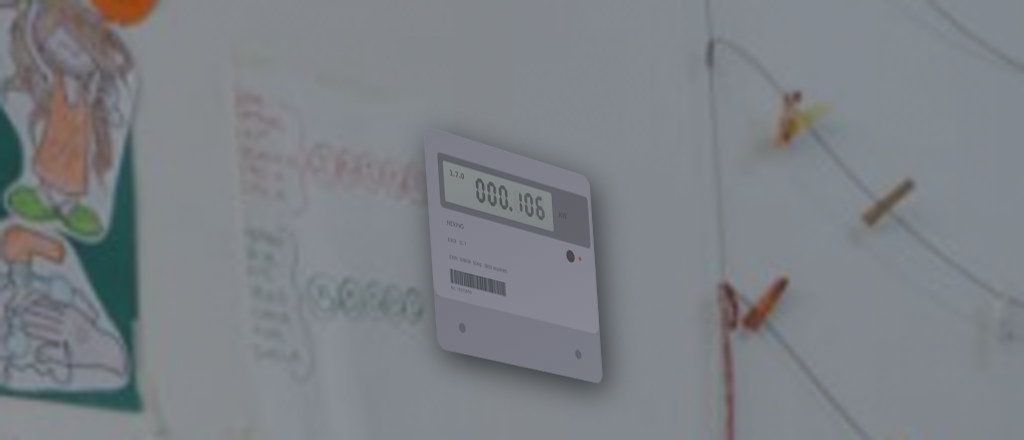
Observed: 0.106 kW
